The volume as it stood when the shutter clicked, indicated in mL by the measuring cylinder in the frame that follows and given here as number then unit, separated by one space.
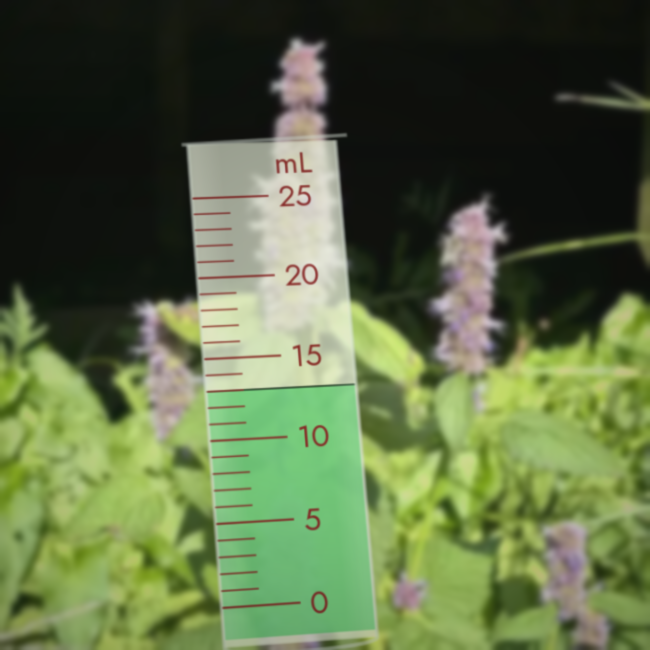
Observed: 13 mL
